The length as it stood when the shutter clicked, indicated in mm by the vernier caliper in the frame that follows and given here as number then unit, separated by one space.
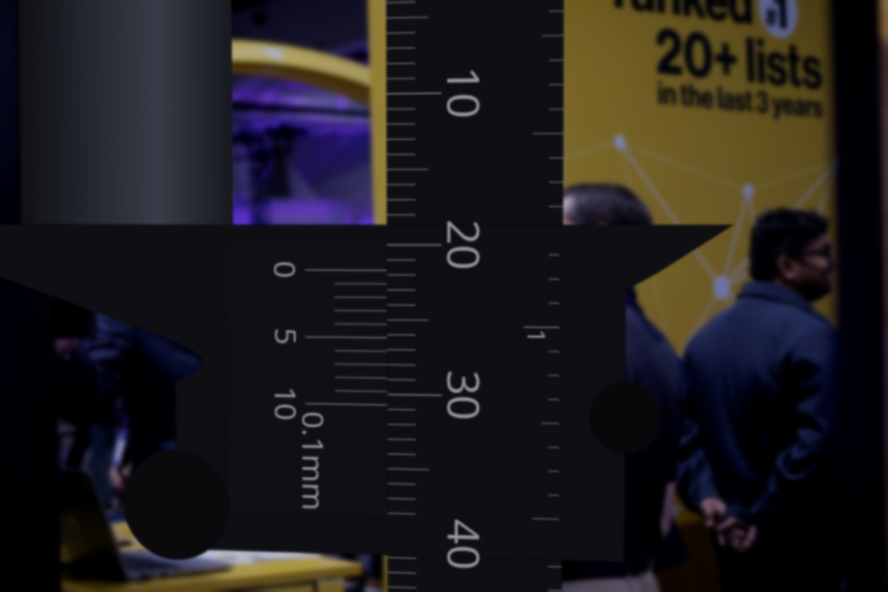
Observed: 21.7 mm
